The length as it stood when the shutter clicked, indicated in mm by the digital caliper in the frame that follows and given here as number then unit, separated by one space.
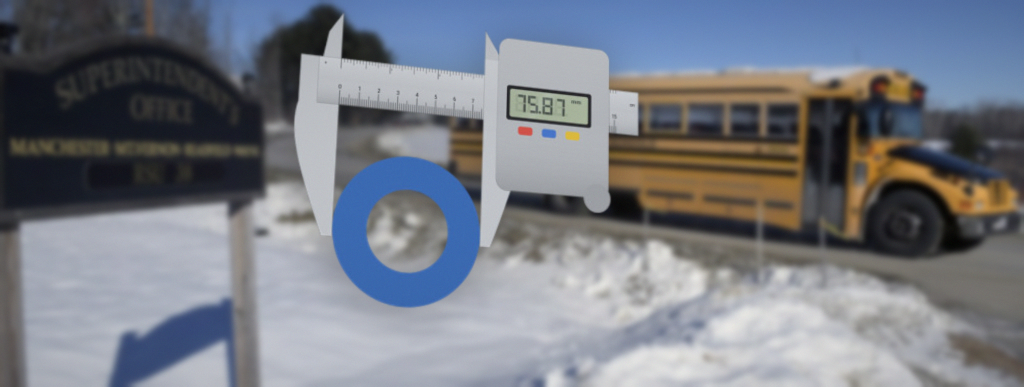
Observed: 75.87 mm
